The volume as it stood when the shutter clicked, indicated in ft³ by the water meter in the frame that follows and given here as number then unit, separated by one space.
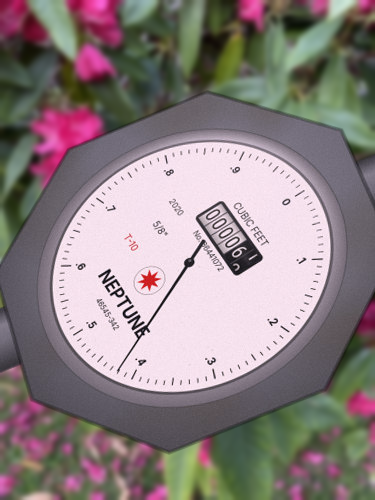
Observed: 61.42 ft³
